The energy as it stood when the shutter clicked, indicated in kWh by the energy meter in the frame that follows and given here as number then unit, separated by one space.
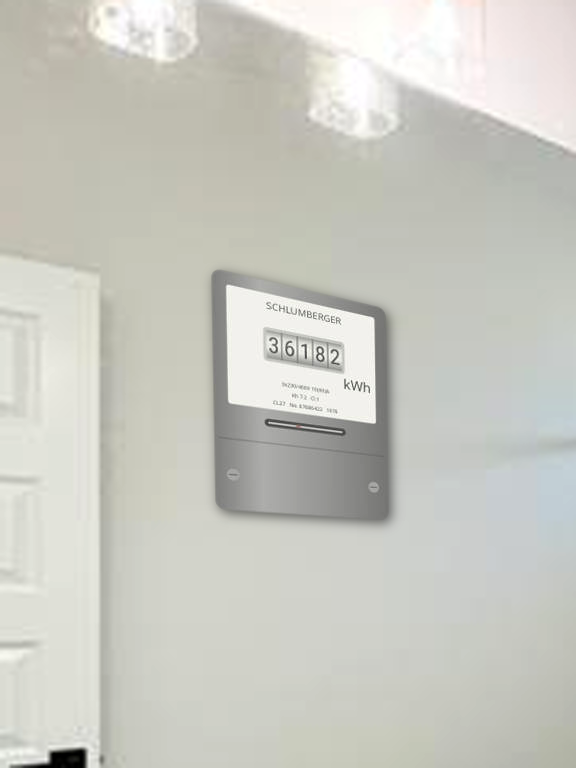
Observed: 36182 kWh
